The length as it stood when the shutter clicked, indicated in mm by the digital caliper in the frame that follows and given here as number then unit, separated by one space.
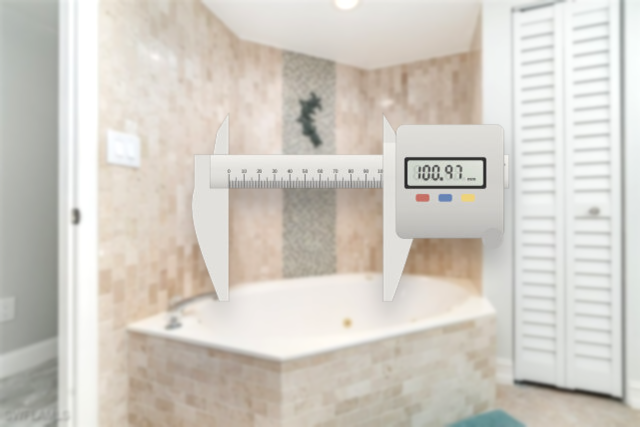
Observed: 100.97 mm
